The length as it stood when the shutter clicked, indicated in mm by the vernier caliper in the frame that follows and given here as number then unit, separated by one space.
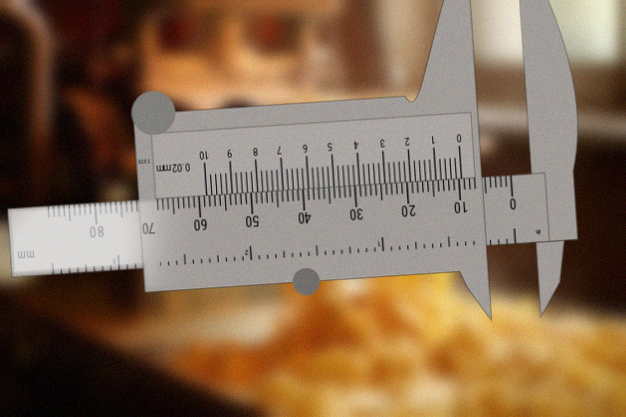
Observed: 9.5 mm
